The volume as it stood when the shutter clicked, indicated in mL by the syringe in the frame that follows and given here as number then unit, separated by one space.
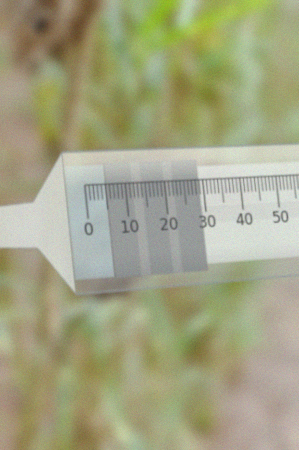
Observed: 5 mL
